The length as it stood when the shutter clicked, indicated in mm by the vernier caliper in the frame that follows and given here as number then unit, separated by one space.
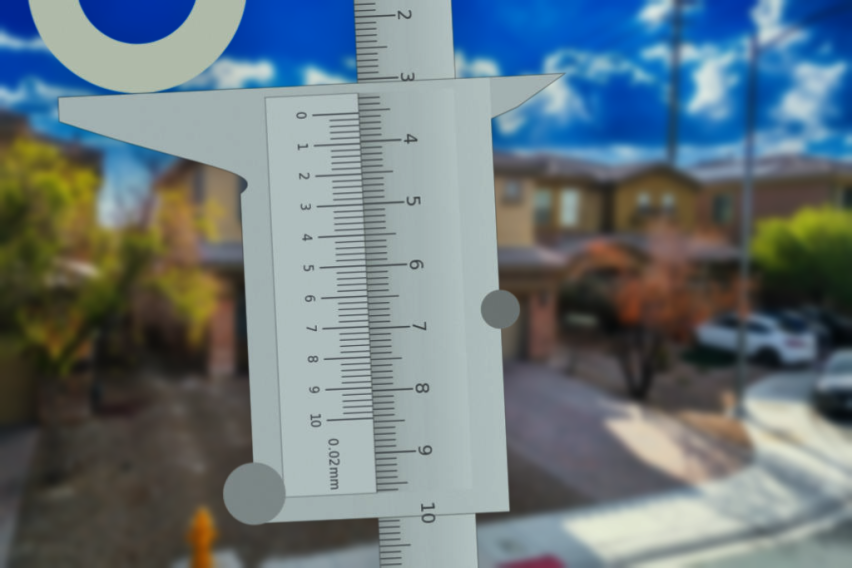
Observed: 35.4 mm
